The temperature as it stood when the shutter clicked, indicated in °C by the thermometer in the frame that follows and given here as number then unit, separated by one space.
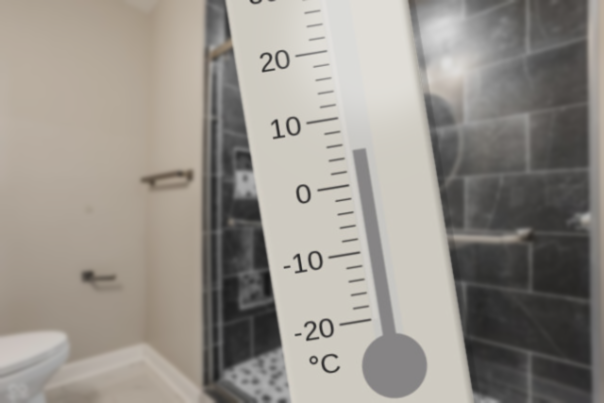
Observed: 5 °C
